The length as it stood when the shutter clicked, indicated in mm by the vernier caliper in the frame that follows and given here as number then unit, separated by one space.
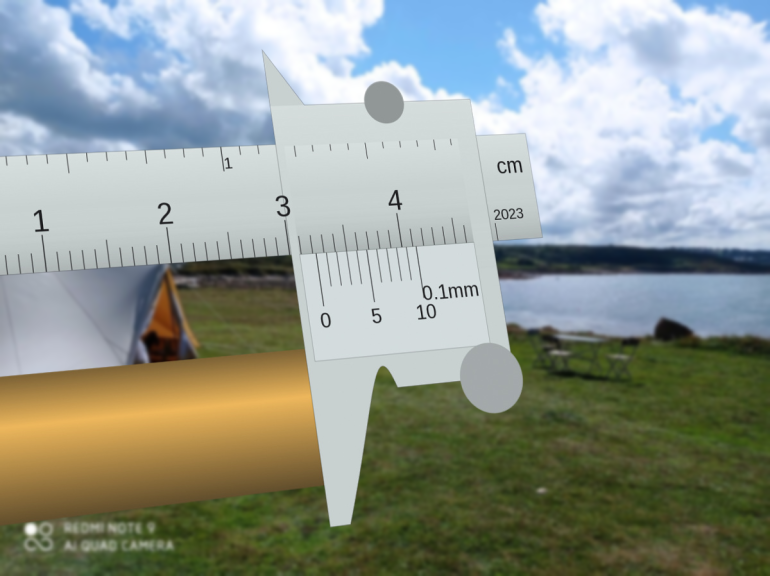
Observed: 32.3 mm
